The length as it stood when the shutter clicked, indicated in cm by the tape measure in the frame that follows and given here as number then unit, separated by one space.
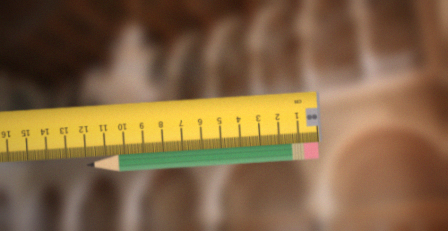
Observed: 12 cm
